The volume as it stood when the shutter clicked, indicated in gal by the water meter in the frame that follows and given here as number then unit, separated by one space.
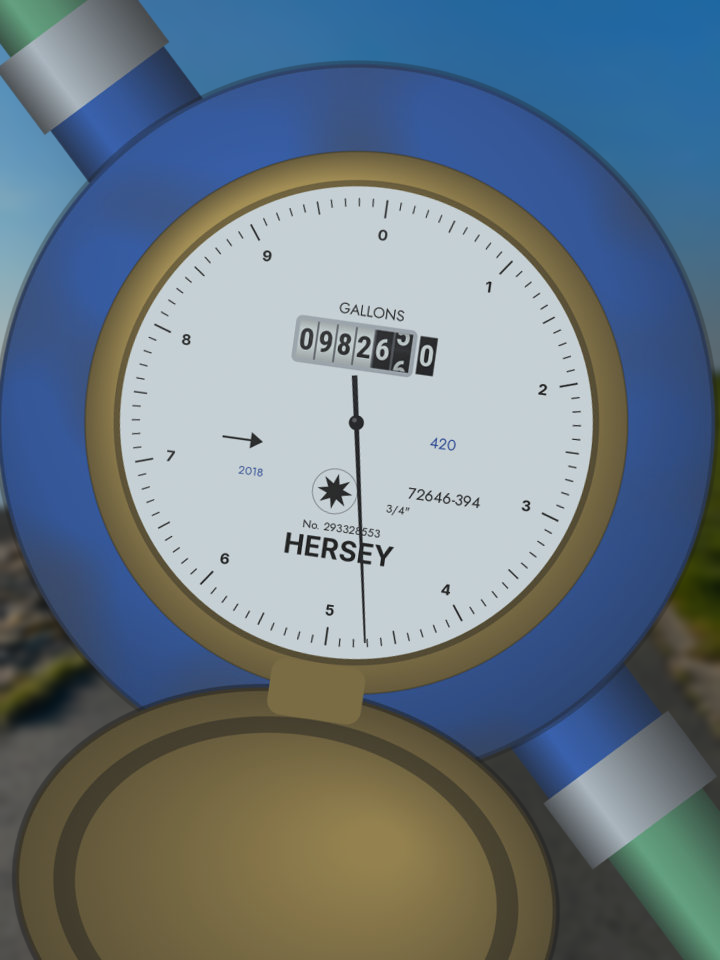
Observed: 982654.7 gal
